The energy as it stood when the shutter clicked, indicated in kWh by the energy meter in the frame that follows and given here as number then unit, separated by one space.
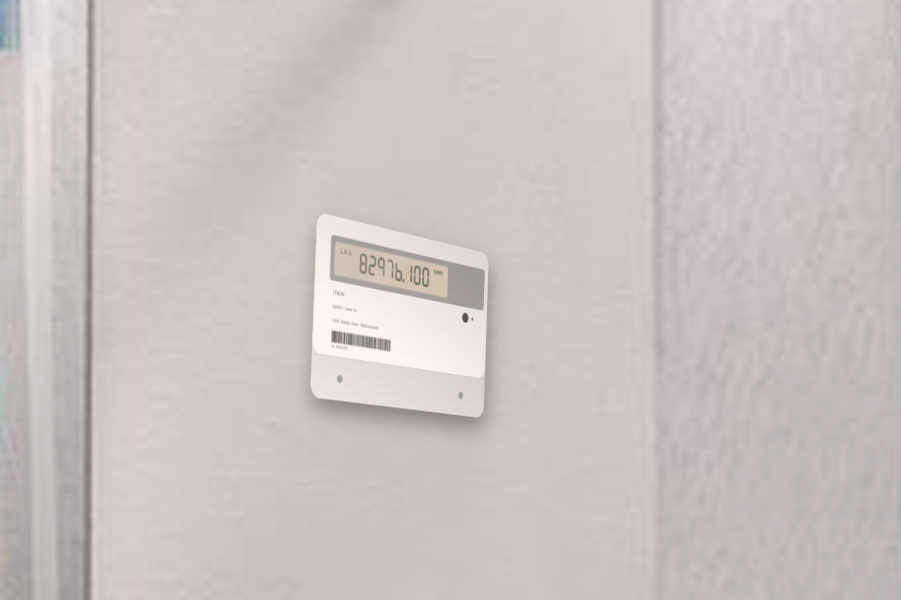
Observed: 82976.100 kWh
